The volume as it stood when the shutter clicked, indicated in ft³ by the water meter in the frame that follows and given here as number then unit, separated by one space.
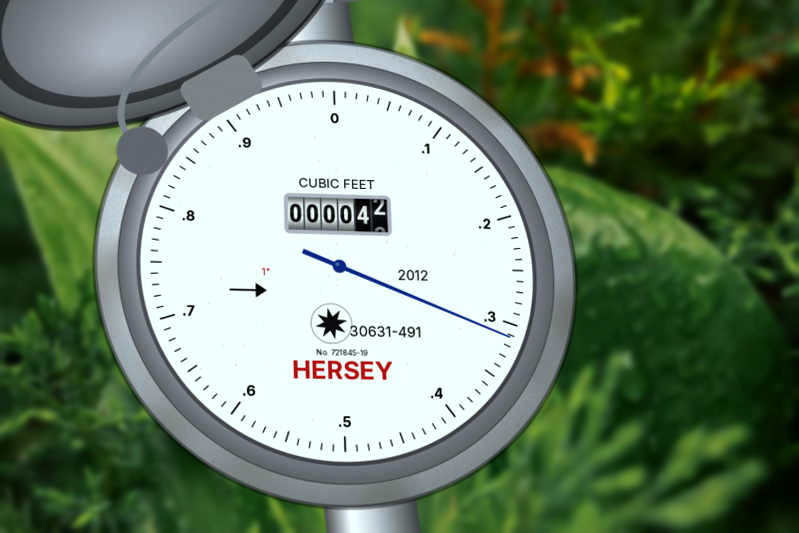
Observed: 42.31 ft³
